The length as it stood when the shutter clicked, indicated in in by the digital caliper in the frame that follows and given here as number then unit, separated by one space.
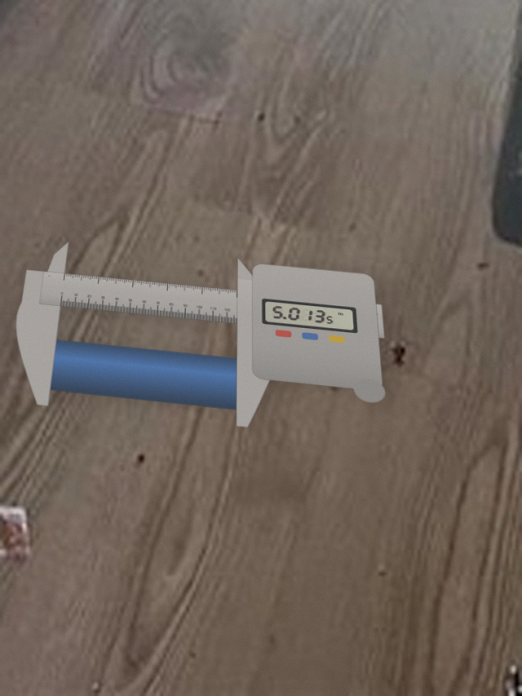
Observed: 5.0135 in
